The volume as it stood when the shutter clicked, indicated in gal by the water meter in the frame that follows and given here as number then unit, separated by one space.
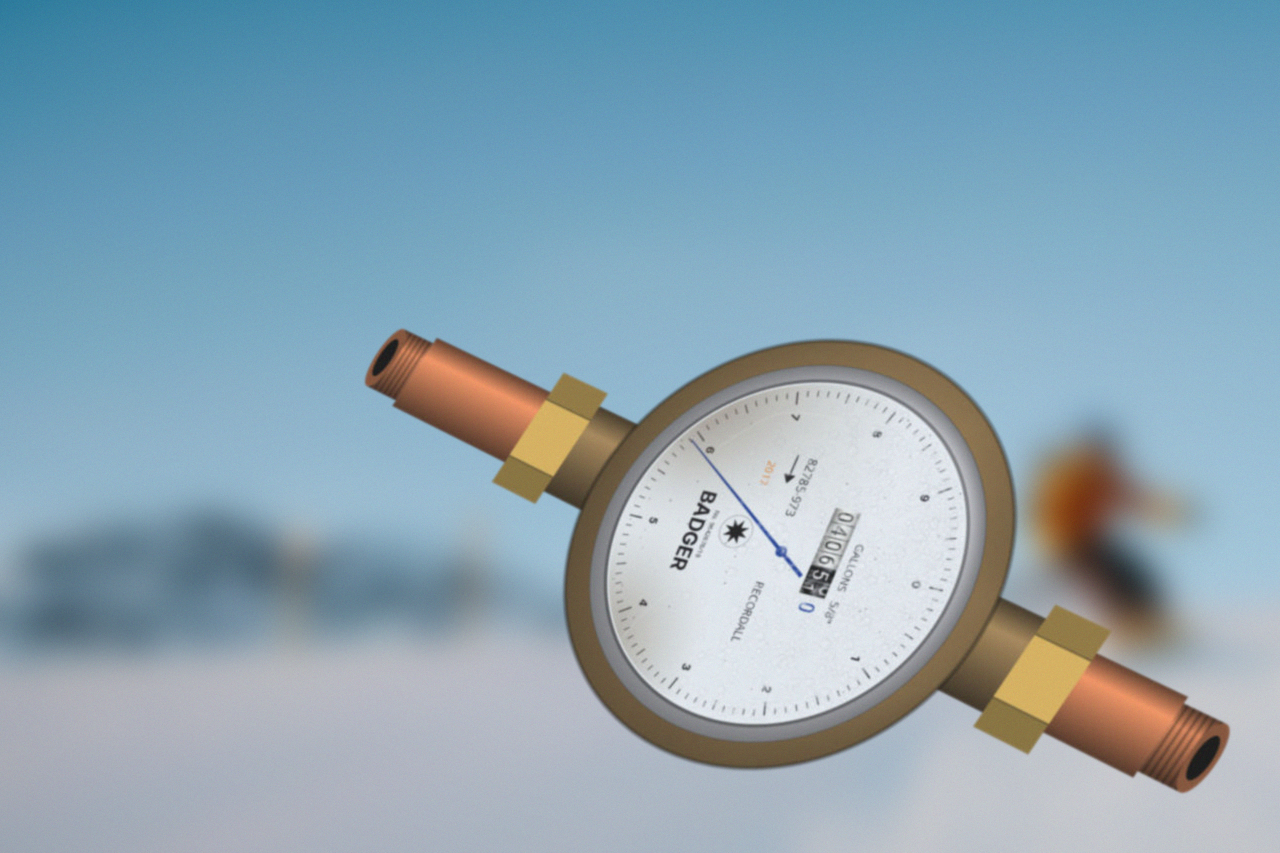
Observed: 406505.9 gal
